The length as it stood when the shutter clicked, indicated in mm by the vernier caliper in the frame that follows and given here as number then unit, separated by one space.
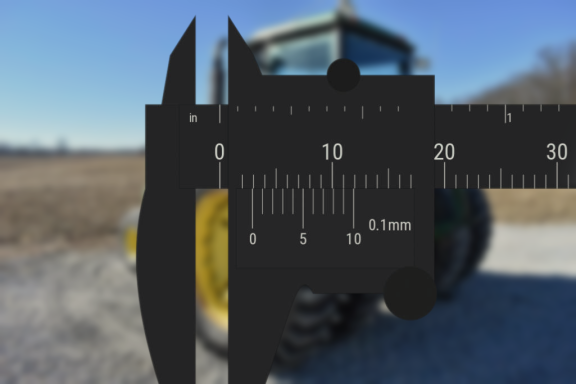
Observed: 2.9 mm
